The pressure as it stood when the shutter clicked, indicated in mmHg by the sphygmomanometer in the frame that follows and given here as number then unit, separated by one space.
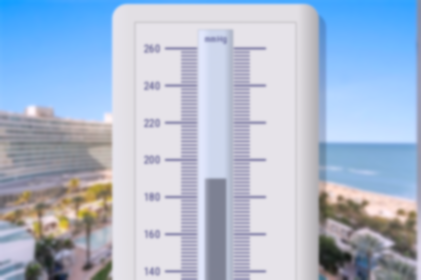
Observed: 190 mmHg
